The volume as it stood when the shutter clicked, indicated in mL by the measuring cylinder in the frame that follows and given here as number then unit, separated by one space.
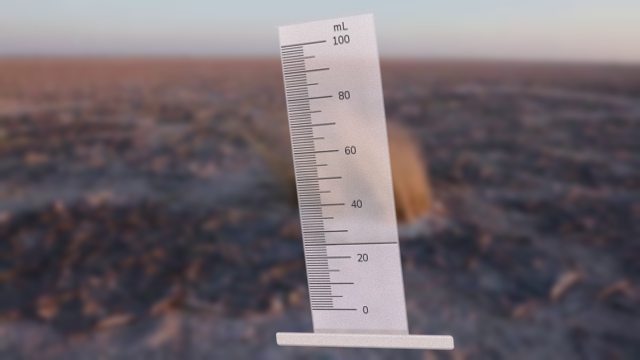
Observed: 25 mL
